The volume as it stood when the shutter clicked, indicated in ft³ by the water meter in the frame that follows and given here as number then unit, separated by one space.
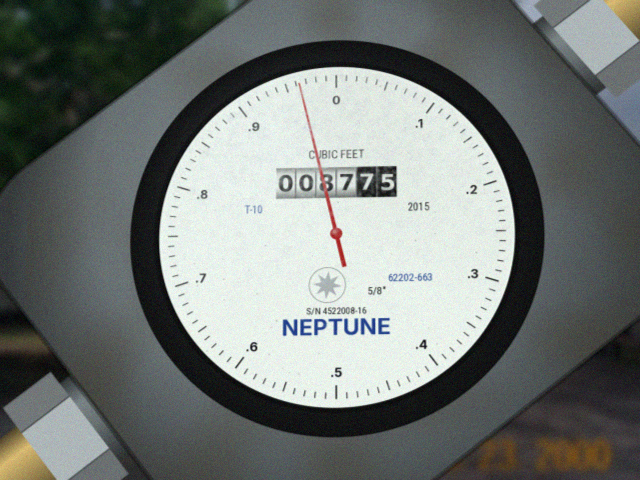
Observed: 8774.96 ft³
